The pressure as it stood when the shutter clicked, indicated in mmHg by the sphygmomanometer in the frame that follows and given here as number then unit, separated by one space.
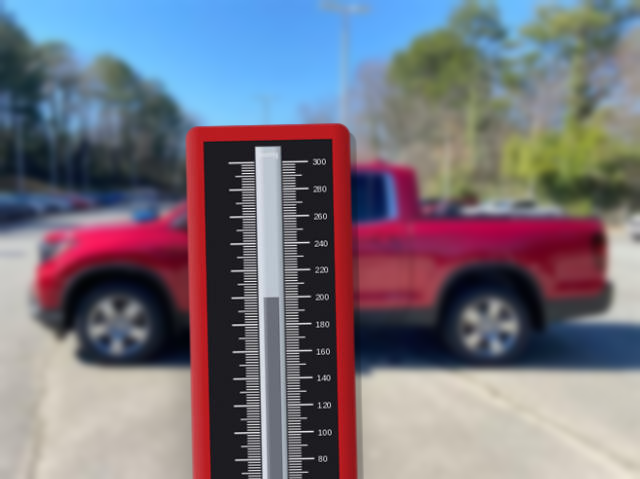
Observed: 200 mmHg
